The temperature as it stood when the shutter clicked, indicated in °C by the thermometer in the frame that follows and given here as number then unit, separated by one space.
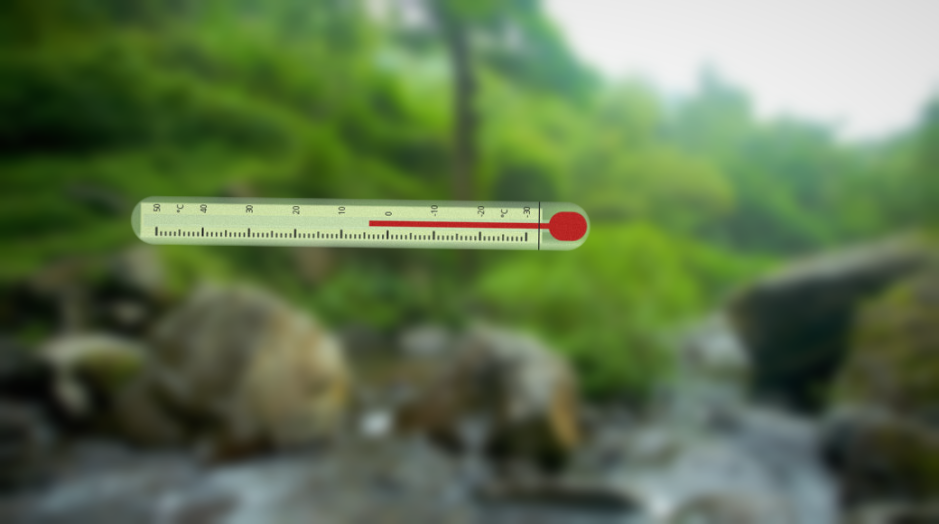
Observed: 4 °C
